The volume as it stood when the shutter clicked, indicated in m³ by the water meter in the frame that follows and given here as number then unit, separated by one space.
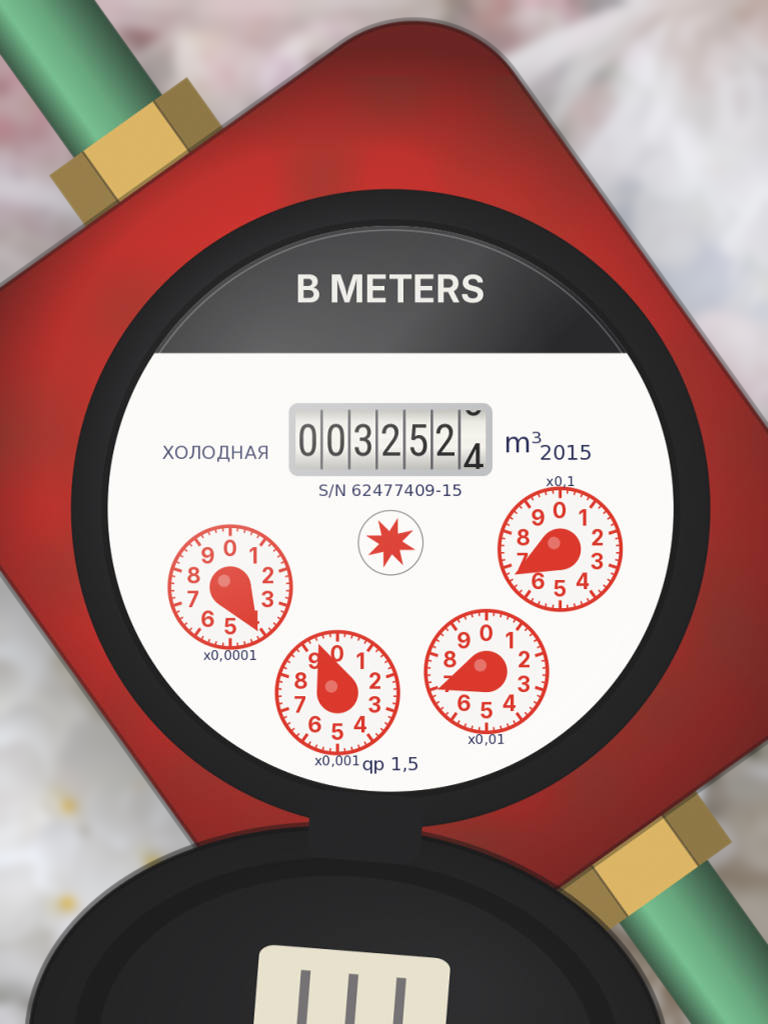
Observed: 32523.6694 m³
